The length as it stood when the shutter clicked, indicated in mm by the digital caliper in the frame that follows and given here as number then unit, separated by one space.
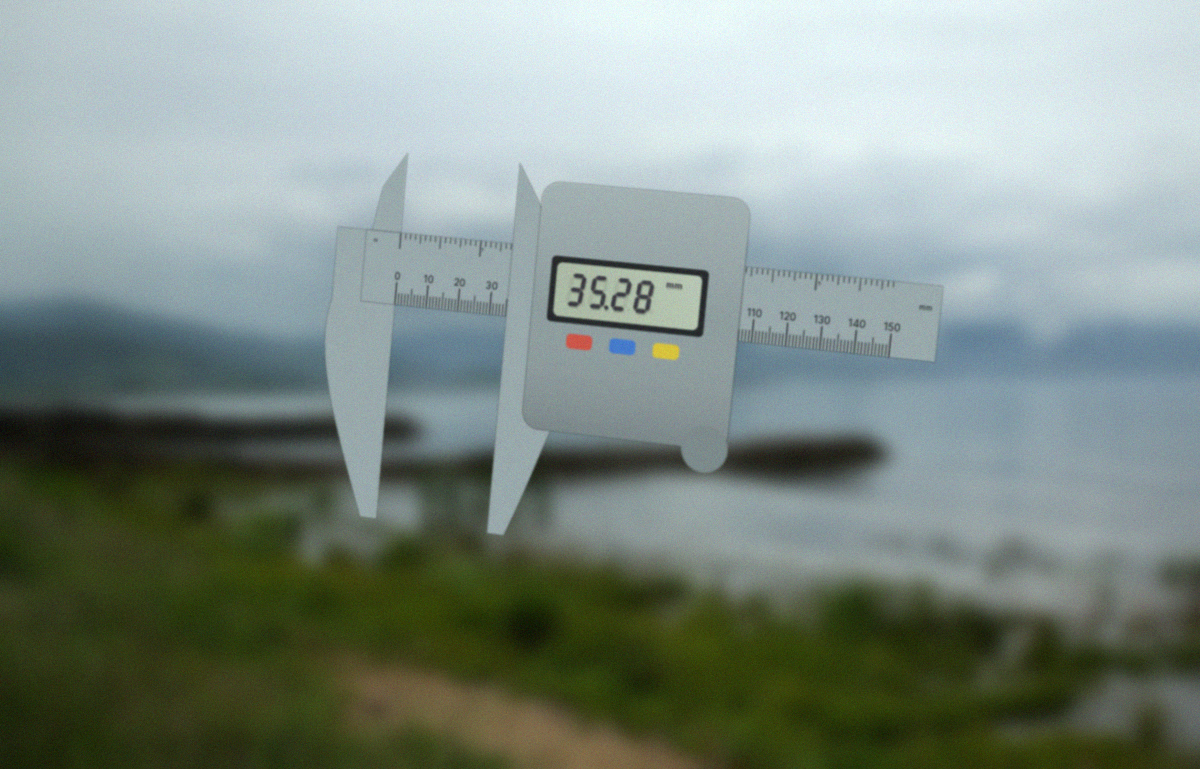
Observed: 35.28 mm
